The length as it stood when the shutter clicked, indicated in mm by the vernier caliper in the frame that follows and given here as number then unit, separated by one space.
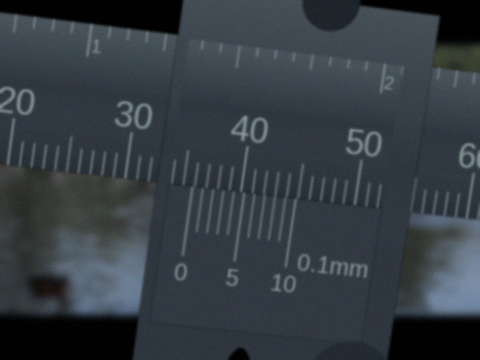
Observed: 35.8 mm
